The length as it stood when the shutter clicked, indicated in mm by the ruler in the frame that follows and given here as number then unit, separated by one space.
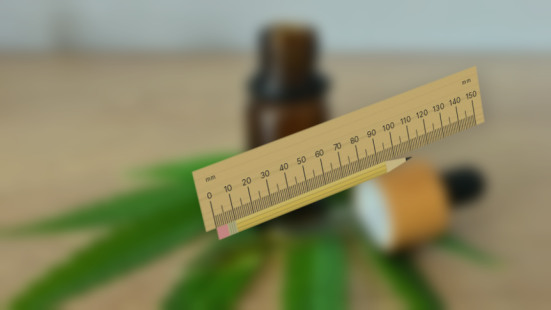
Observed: 110 mm
